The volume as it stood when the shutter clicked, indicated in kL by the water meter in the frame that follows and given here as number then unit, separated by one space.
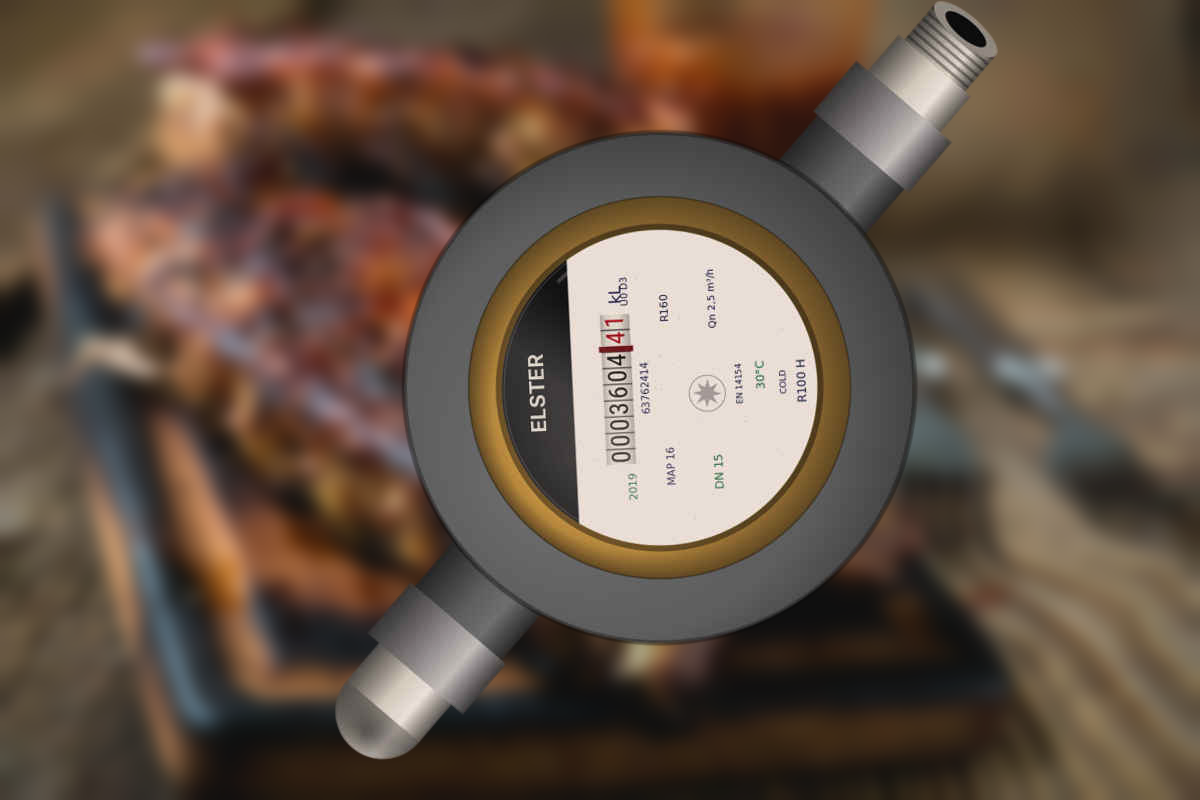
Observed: 3604.41 kL
